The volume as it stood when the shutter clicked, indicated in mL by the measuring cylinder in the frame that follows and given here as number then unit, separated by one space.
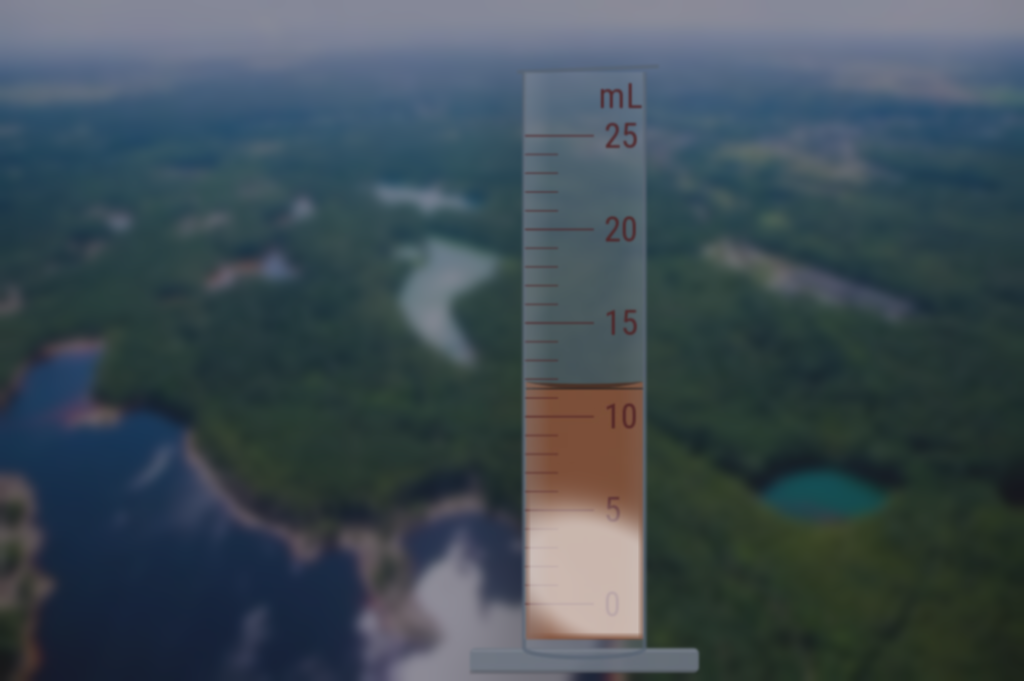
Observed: 11.5 mL
